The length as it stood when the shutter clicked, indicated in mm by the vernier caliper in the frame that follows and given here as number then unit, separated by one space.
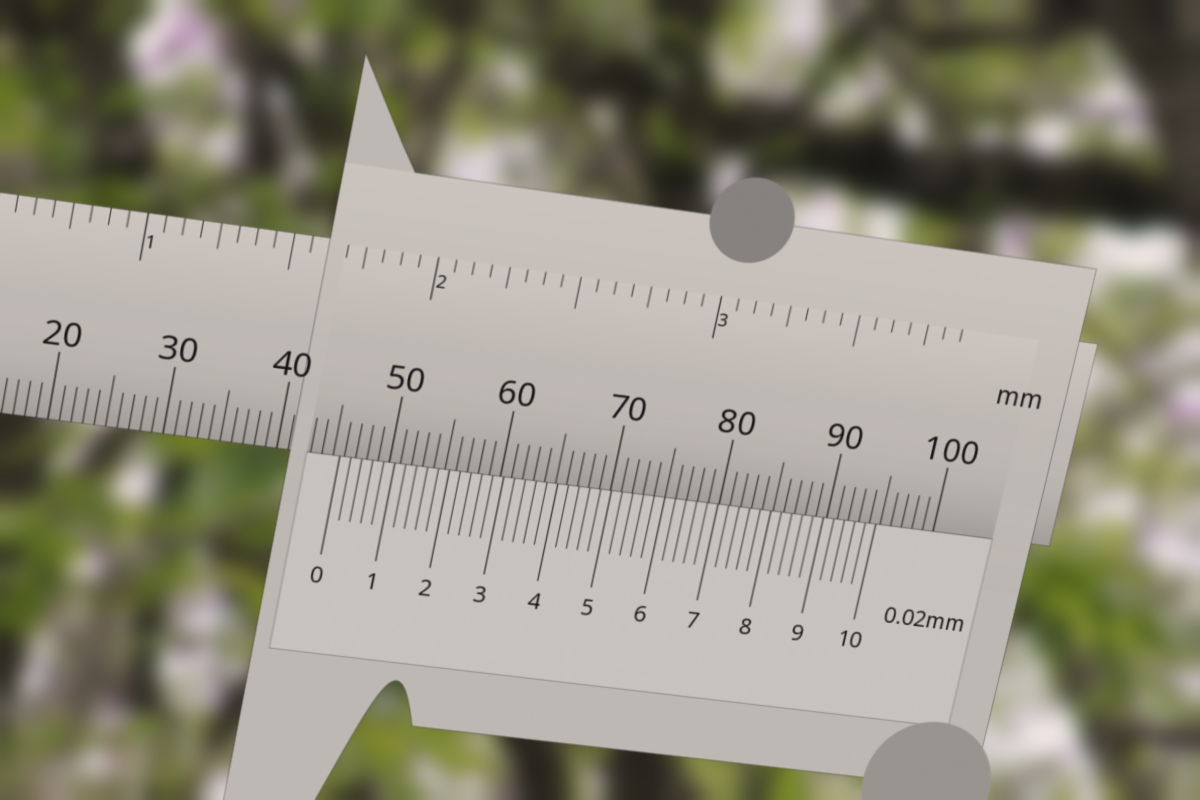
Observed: 45.6 mm
